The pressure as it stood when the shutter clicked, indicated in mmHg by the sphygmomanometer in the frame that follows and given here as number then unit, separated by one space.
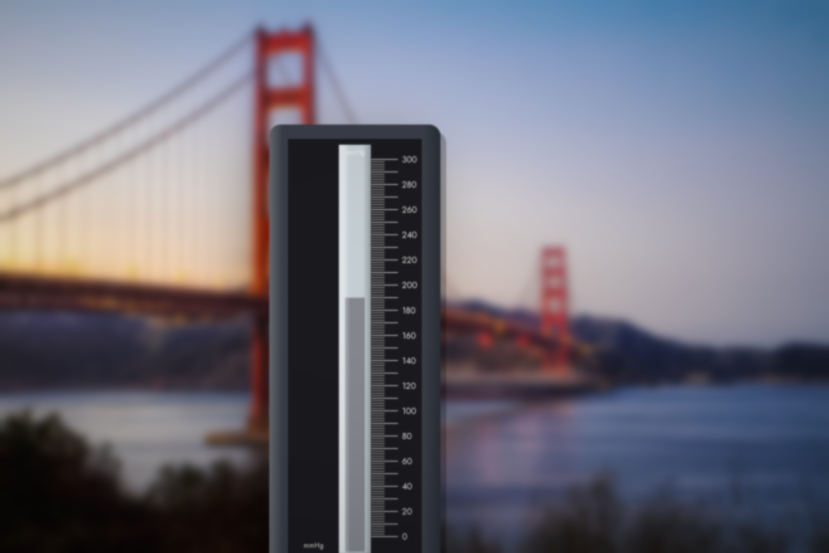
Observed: 190 mmHg
